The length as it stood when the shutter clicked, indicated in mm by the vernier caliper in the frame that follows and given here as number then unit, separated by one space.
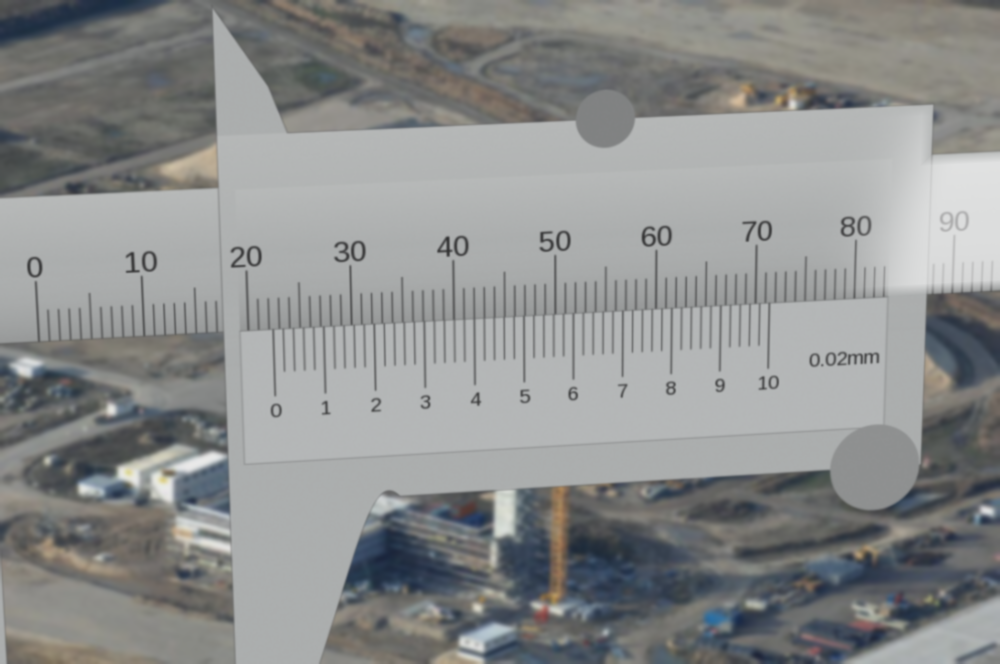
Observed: 22.4 mm
